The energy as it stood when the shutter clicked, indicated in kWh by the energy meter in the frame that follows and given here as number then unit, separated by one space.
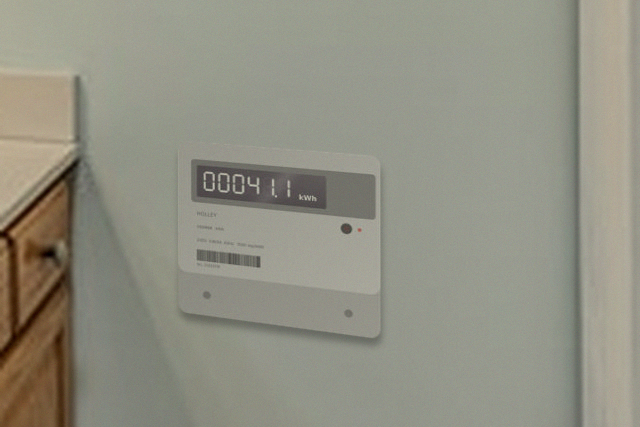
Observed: 41.1 kWh
